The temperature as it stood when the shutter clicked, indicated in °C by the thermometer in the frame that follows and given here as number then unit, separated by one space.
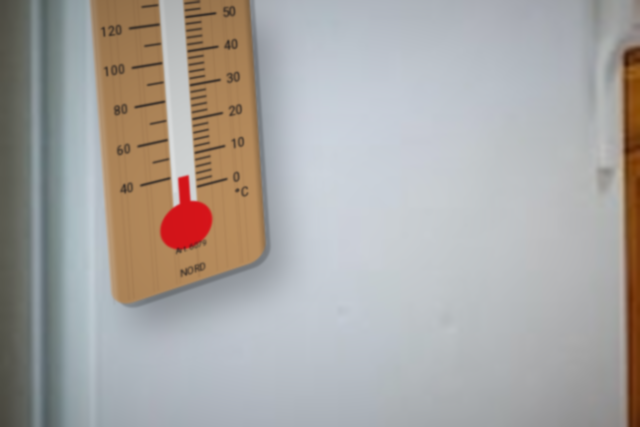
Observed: 4 °C
